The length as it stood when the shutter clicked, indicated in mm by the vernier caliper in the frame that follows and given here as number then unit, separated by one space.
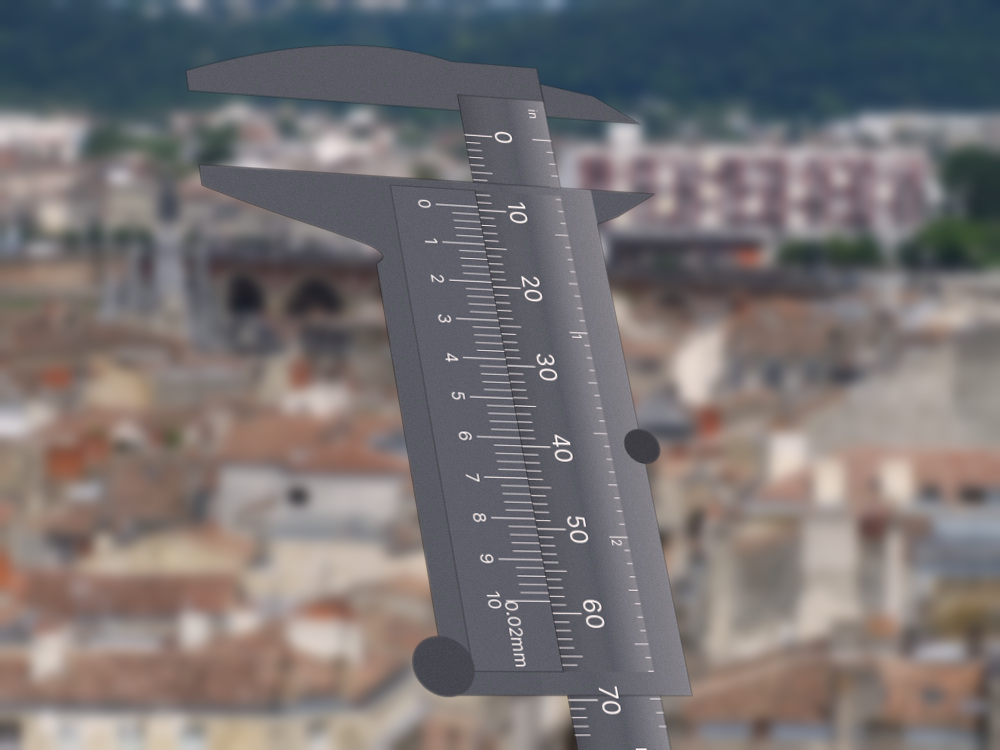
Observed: 9.6 mm
